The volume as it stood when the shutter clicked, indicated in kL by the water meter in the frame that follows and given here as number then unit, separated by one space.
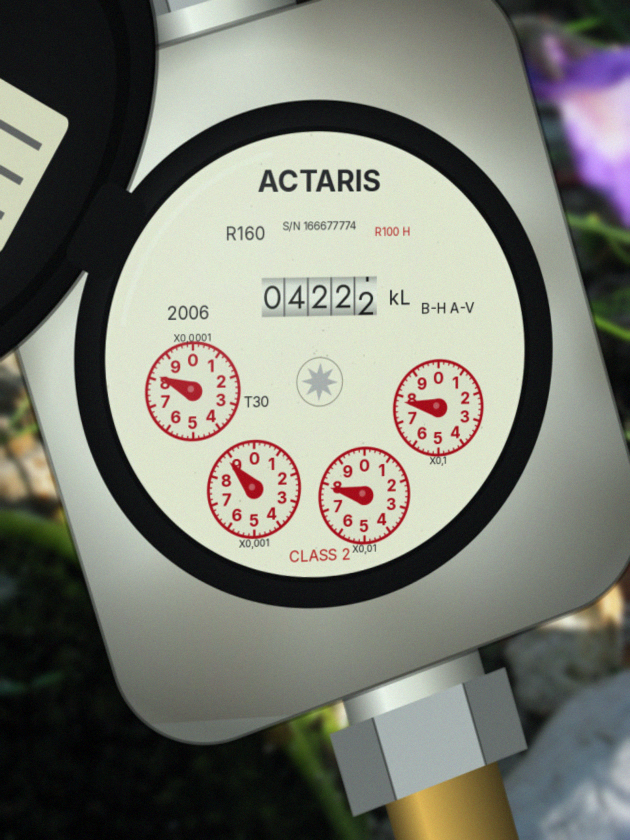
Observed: 4221.7788 kL
